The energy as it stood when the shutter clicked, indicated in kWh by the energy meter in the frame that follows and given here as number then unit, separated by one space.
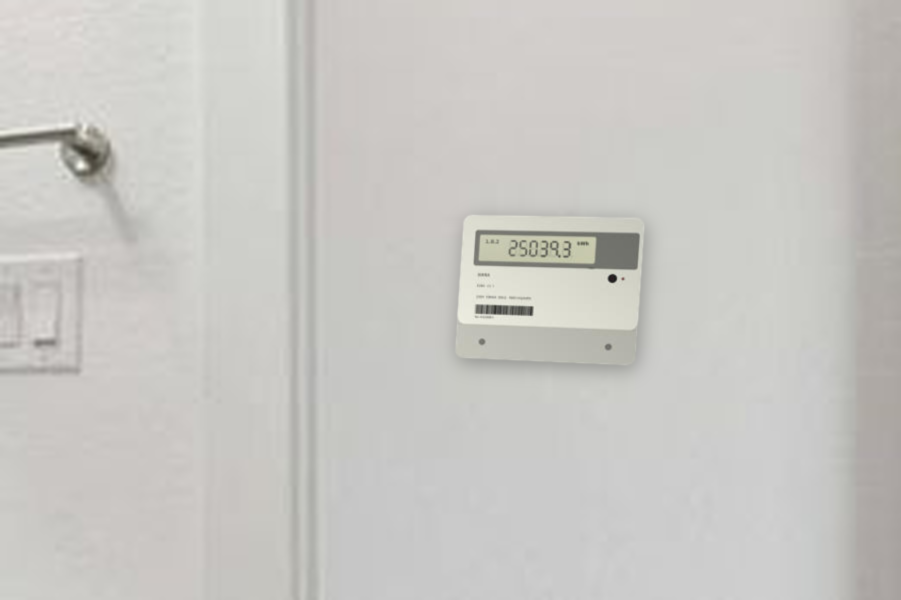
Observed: 25039.3 kWh
